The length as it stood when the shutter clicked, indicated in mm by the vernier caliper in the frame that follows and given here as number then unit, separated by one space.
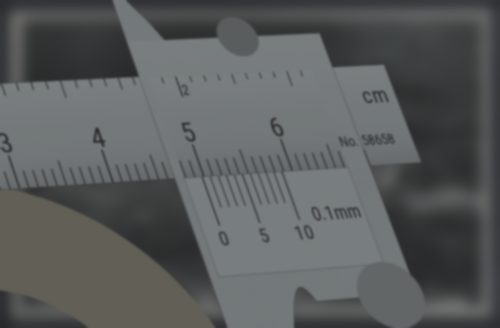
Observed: 49.8 mm
